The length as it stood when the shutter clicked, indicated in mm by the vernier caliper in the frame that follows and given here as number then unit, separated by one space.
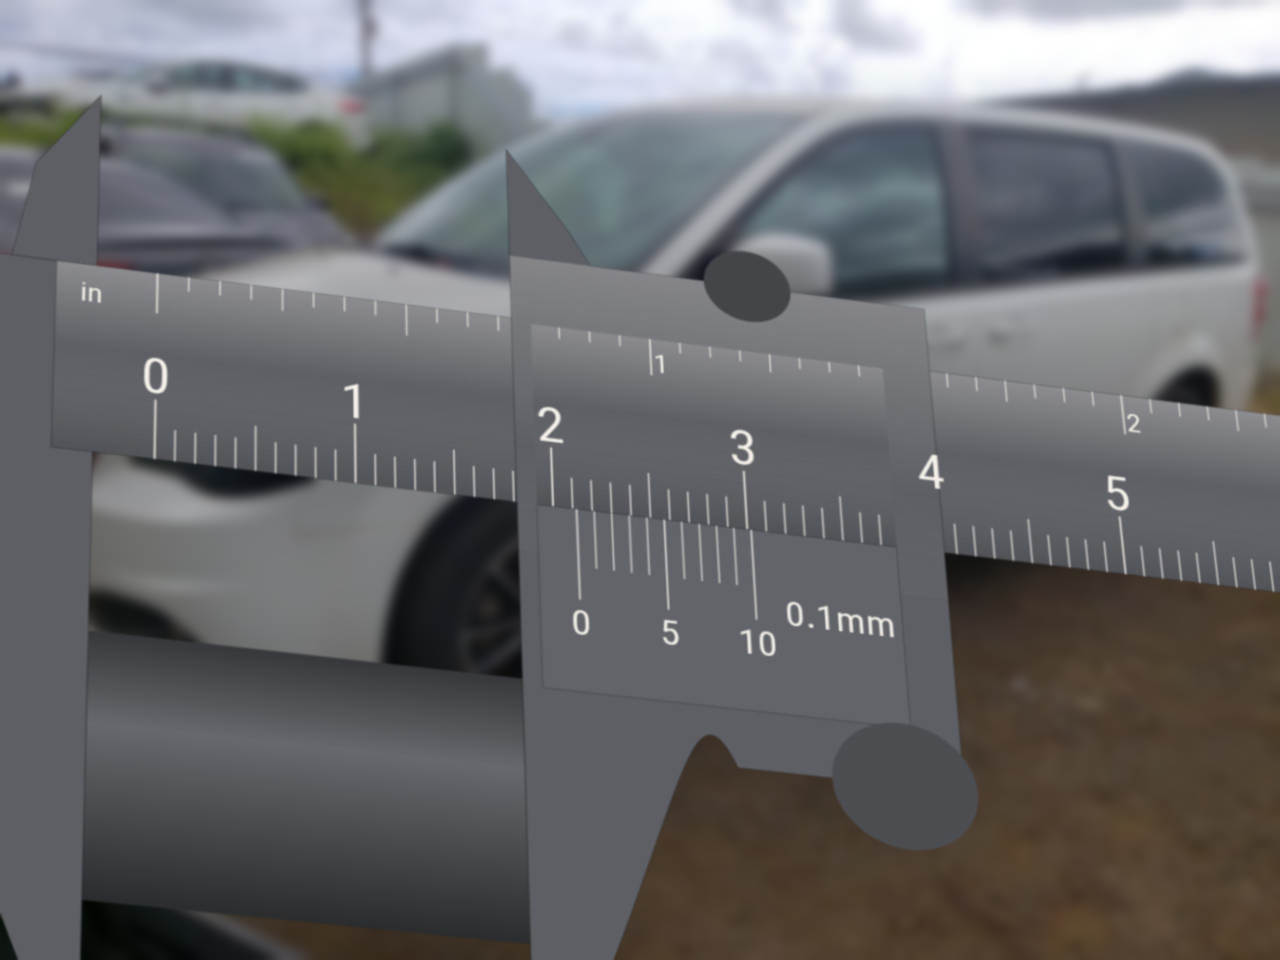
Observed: 21.2 mm
